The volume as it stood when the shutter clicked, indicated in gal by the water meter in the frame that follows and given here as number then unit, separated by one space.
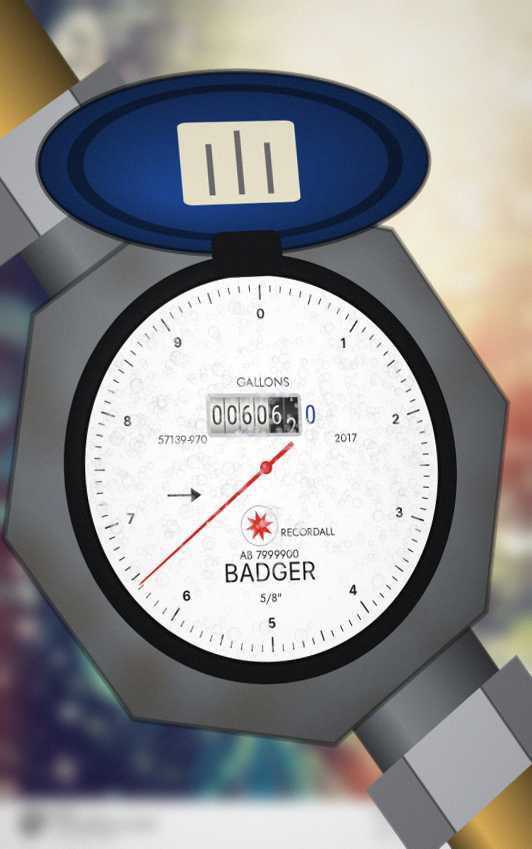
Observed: 60616.4 gal
